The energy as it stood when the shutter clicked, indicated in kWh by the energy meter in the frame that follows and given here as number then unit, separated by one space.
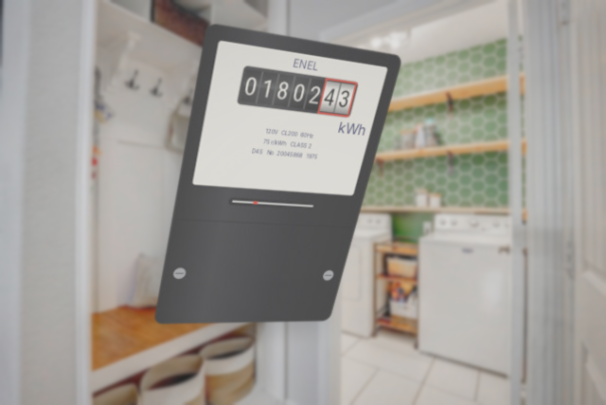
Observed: 1802.43 kWh
